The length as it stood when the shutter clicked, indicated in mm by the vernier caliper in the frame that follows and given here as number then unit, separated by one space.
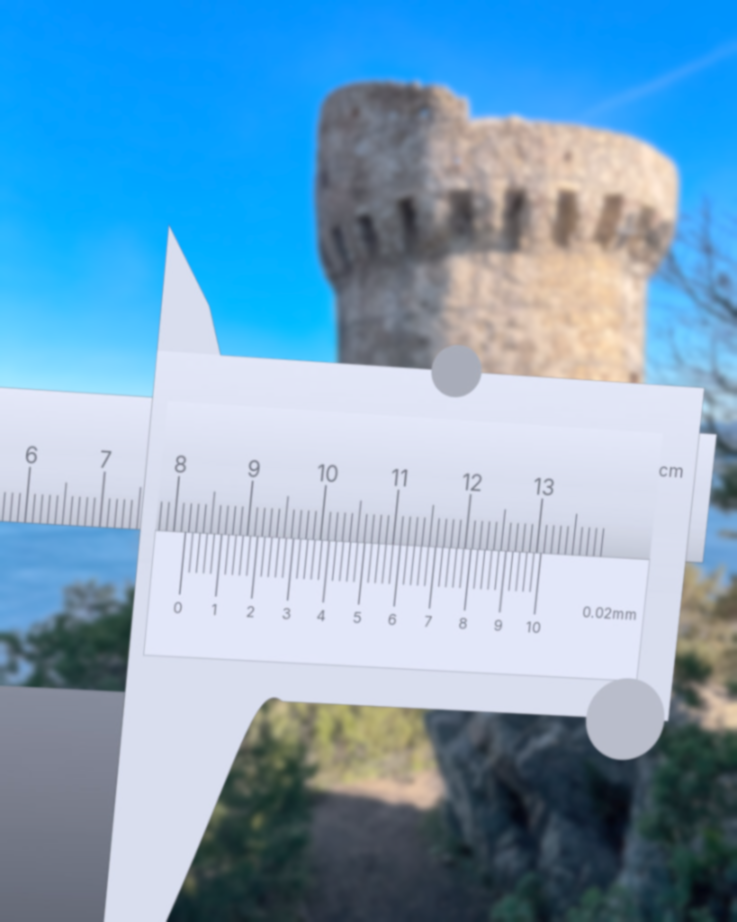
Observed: 81.6 mm
